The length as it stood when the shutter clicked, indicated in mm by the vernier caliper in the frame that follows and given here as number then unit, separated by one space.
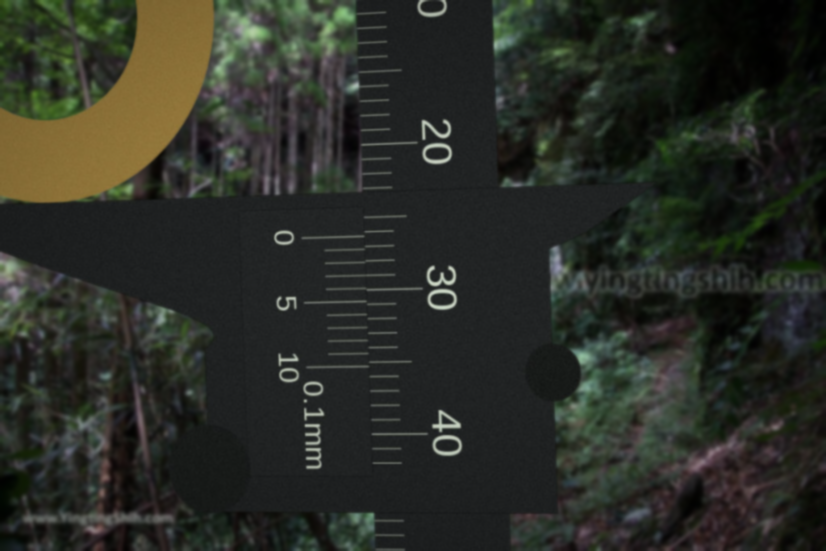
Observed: 26.3 mm
